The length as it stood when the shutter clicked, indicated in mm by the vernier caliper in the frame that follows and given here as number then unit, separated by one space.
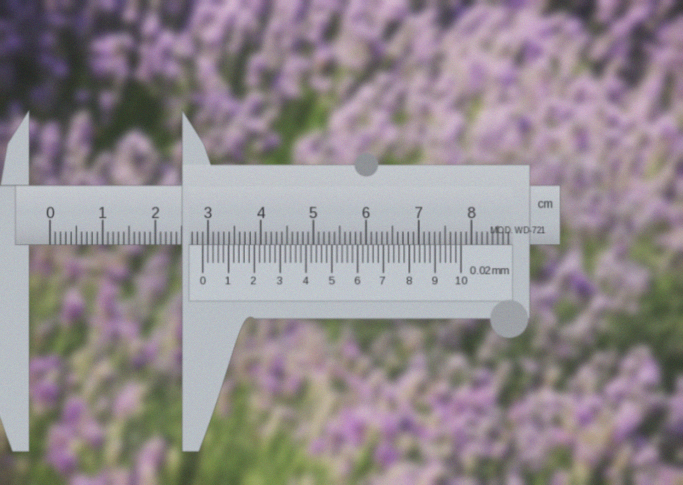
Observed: 29.0 mm
